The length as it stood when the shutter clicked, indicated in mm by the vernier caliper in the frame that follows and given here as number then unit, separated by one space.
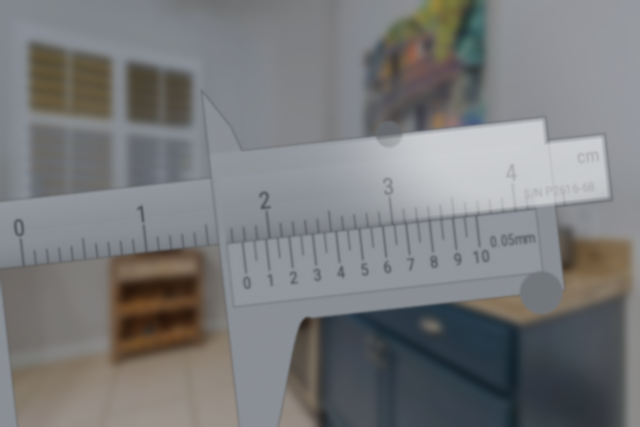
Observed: 17.8 mm
